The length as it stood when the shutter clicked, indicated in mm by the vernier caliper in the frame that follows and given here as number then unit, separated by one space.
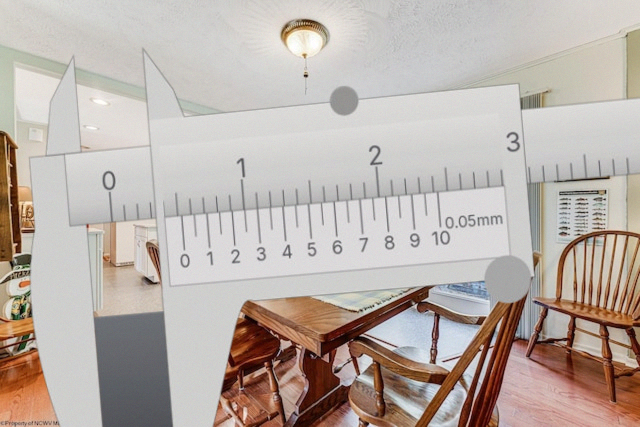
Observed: 5.3 mm
